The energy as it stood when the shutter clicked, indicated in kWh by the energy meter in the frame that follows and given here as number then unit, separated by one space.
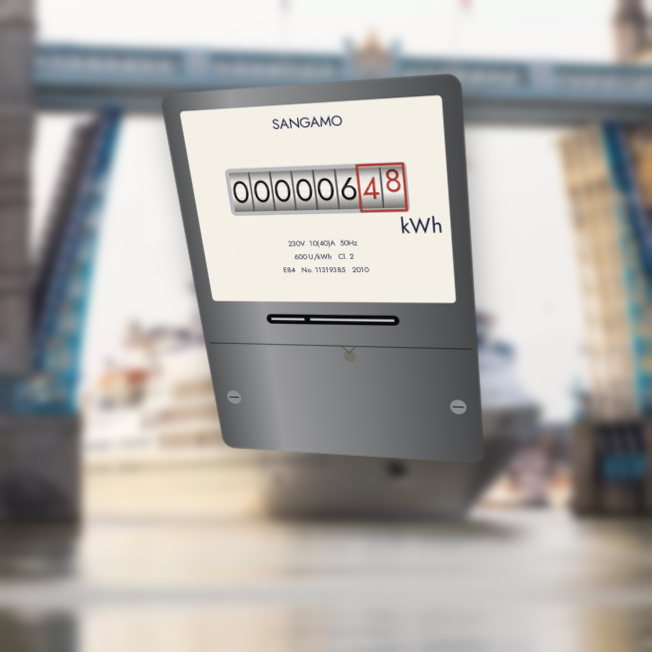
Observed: 6.48 kWh
